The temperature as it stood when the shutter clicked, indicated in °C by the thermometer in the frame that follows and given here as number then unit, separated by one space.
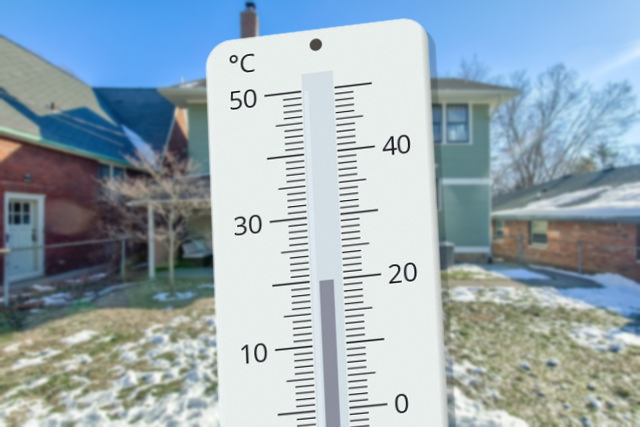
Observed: 20 °C
